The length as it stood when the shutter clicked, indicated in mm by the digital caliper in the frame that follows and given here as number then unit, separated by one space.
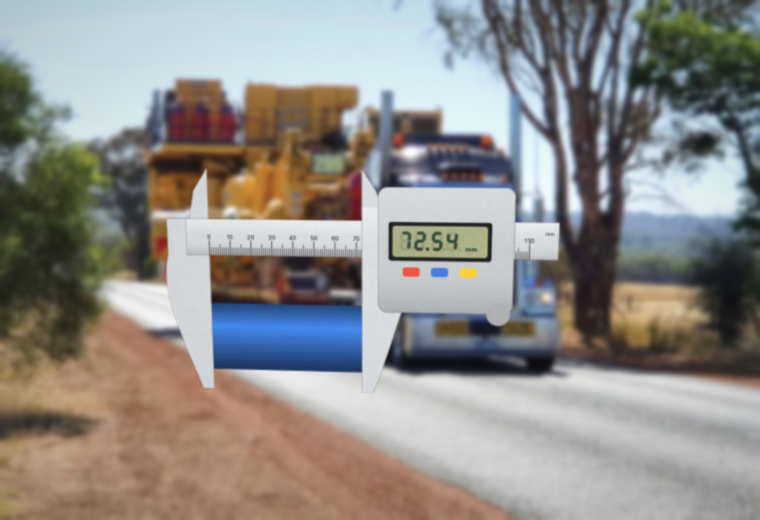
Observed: 72.54 mm
